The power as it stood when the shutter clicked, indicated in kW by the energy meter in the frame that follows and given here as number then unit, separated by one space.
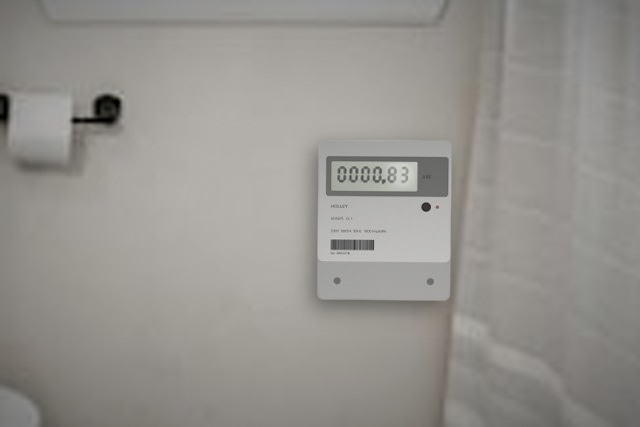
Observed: 0.83 kW
